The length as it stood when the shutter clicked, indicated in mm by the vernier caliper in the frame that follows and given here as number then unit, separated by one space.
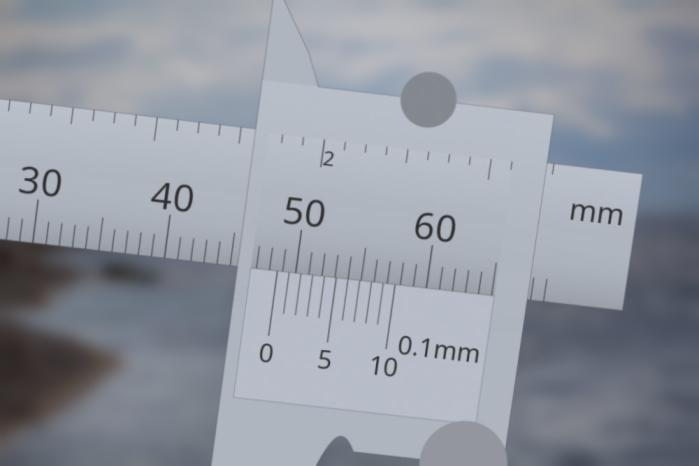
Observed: 48.6 mm
